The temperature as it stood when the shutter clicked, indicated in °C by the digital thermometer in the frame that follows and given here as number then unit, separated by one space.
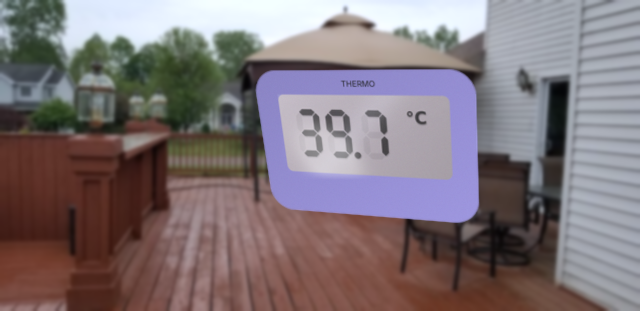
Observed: 39.7 °C
